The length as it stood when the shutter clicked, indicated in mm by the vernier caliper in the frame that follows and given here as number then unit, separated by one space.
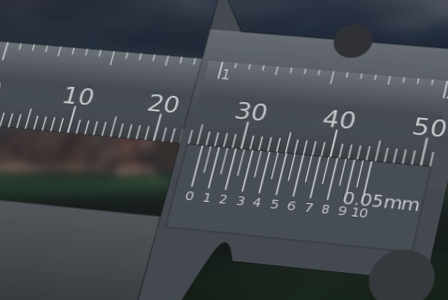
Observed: 25.6 mm
